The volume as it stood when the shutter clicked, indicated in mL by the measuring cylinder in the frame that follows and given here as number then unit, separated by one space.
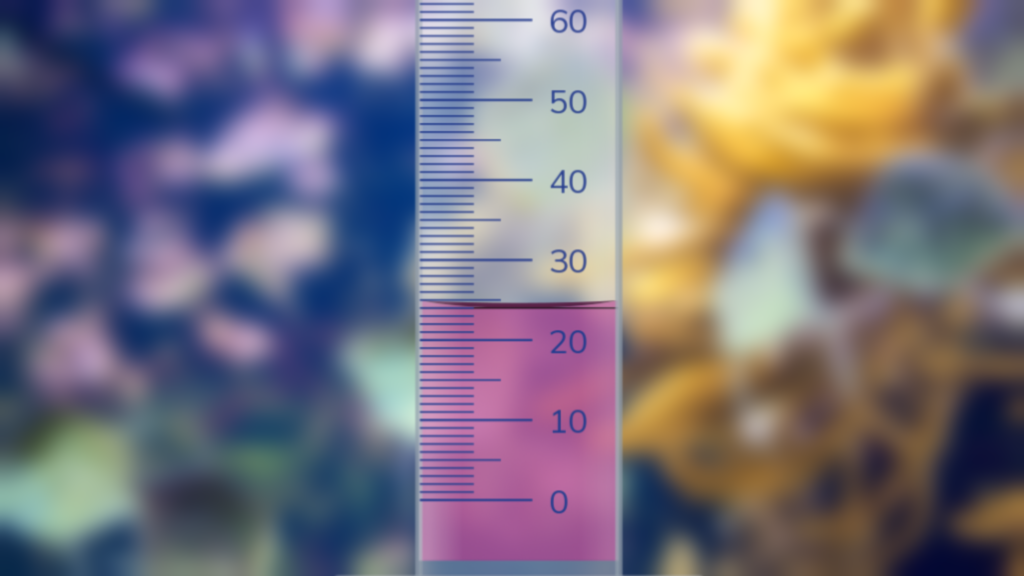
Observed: 24 mL
